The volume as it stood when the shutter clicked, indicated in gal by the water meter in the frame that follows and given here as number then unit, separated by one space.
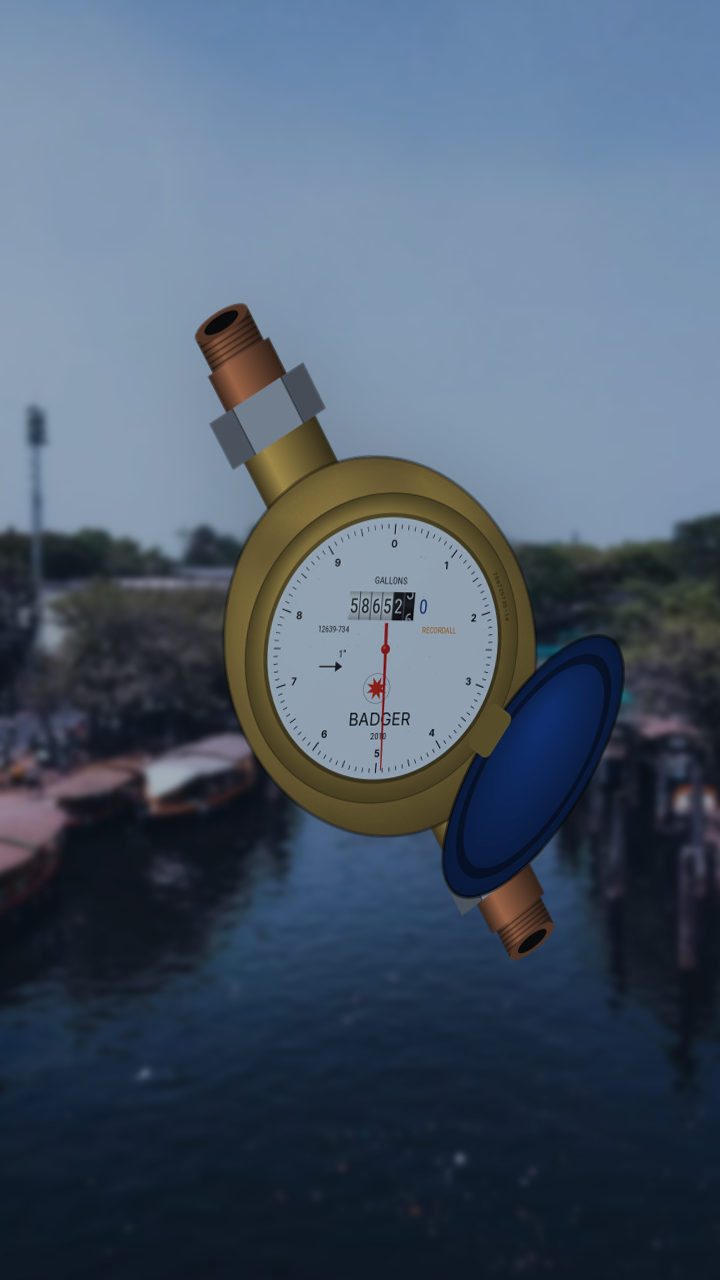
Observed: 5865254.9 gal
